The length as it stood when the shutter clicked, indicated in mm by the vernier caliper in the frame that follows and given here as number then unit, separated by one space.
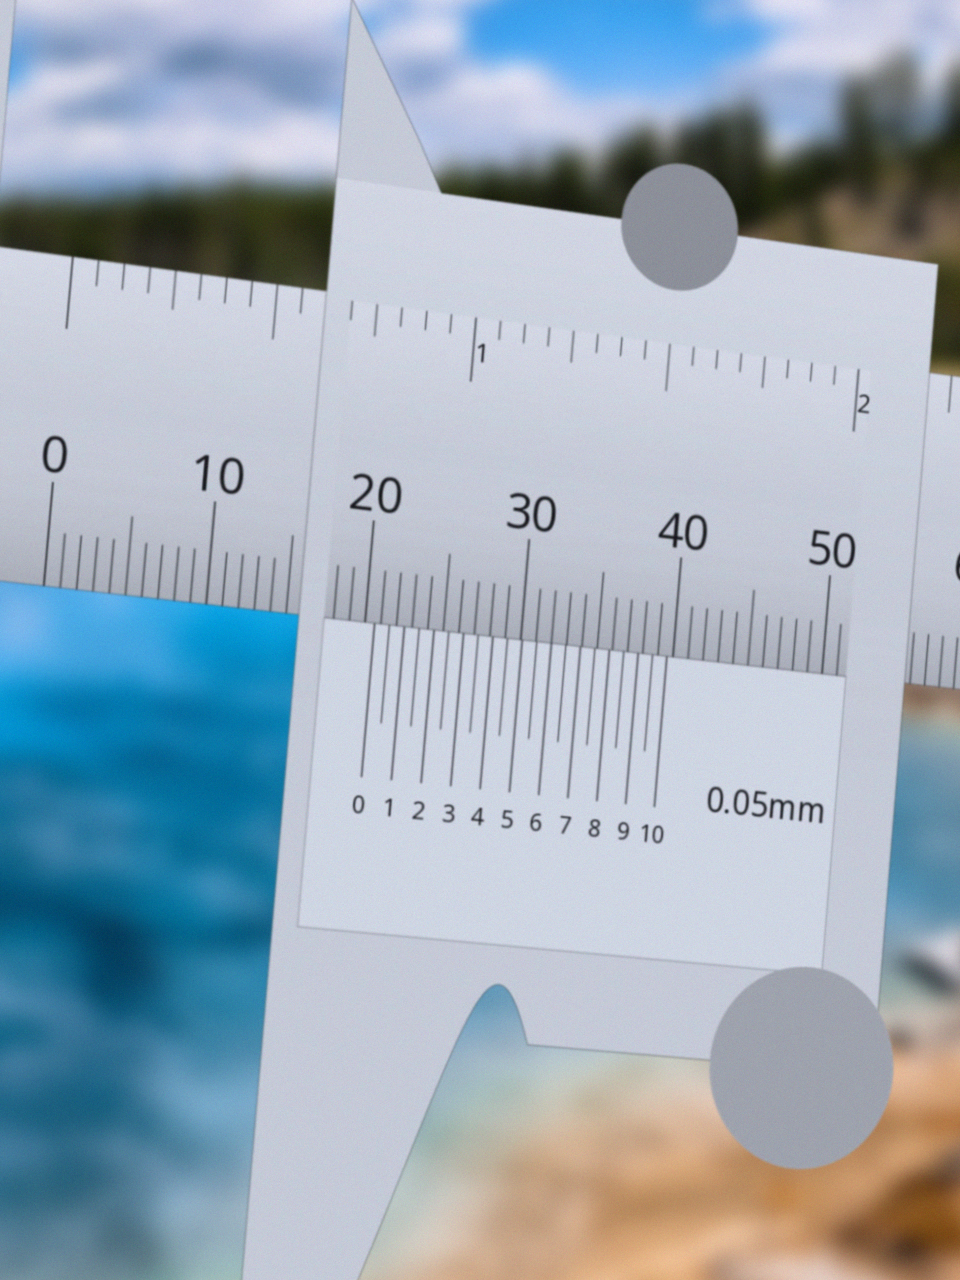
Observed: 20.6 mm
